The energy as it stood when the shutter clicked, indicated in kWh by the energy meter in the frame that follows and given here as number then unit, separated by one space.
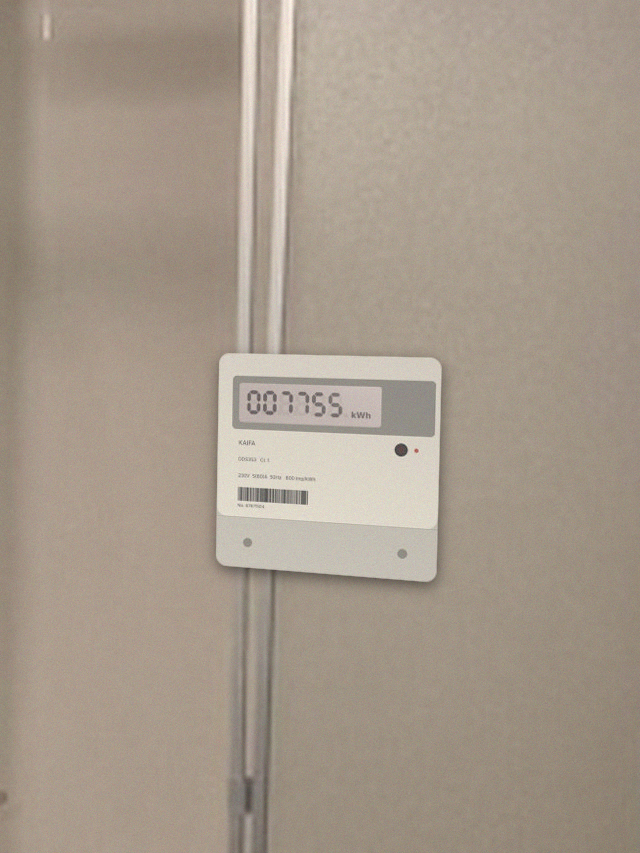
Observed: 7755 kWh
